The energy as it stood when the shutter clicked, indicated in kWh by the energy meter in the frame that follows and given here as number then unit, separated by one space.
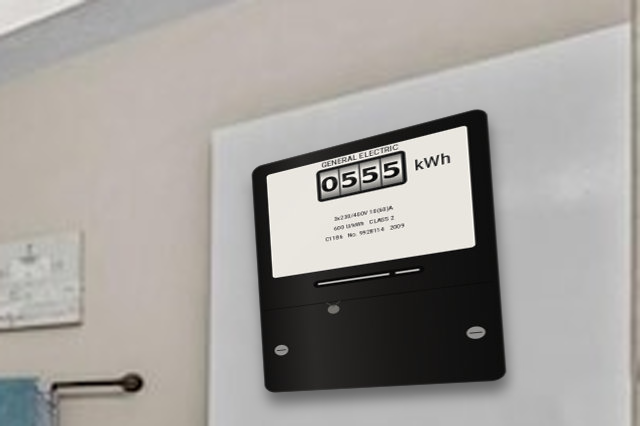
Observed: 555 kWh
